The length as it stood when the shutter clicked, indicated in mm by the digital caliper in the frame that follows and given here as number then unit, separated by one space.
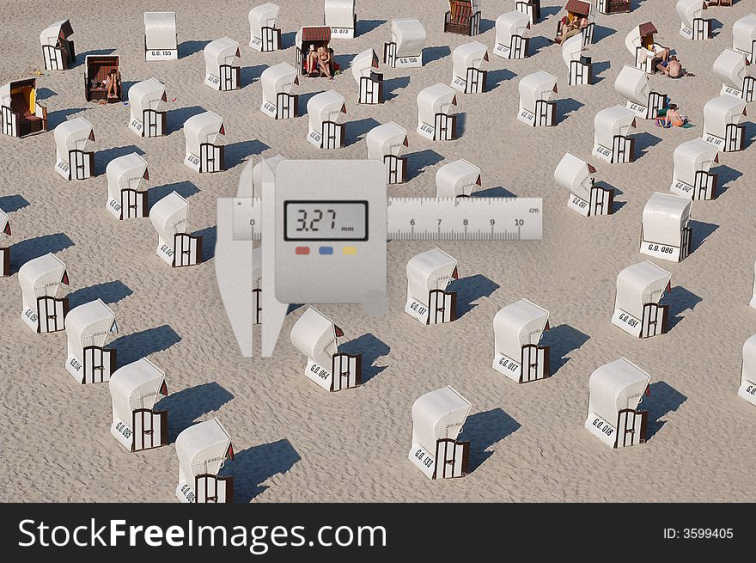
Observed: 3.27 mm
